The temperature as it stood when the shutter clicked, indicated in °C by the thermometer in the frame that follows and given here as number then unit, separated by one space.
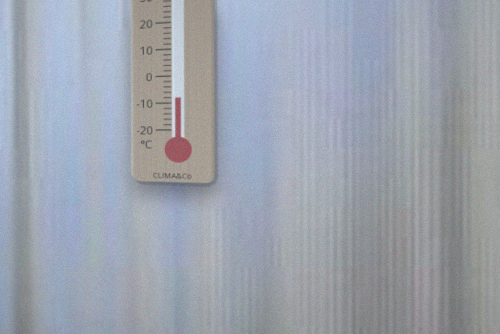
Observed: -8 °C
